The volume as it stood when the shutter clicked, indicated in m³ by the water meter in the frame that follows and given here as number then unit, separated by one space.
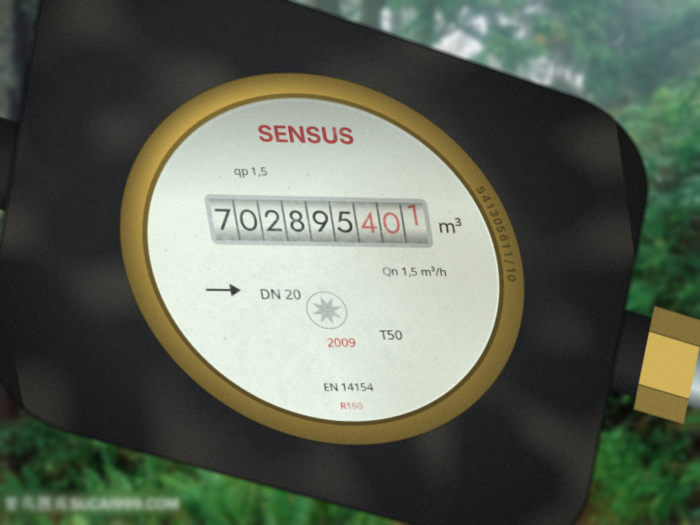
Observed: 702895.401 m³
